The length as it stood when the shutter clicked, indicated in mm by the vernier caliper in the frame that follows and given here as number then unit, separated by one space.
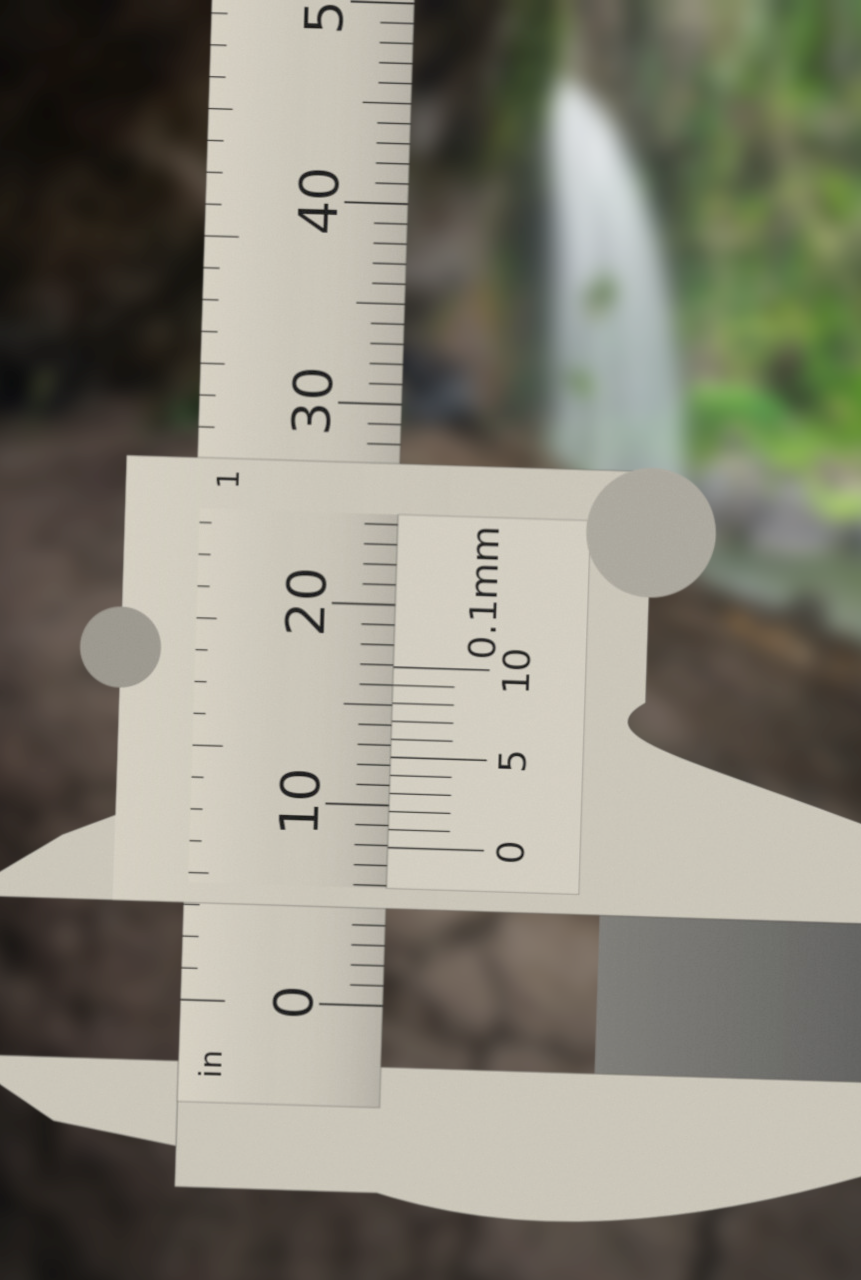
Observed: 7.9 mm
